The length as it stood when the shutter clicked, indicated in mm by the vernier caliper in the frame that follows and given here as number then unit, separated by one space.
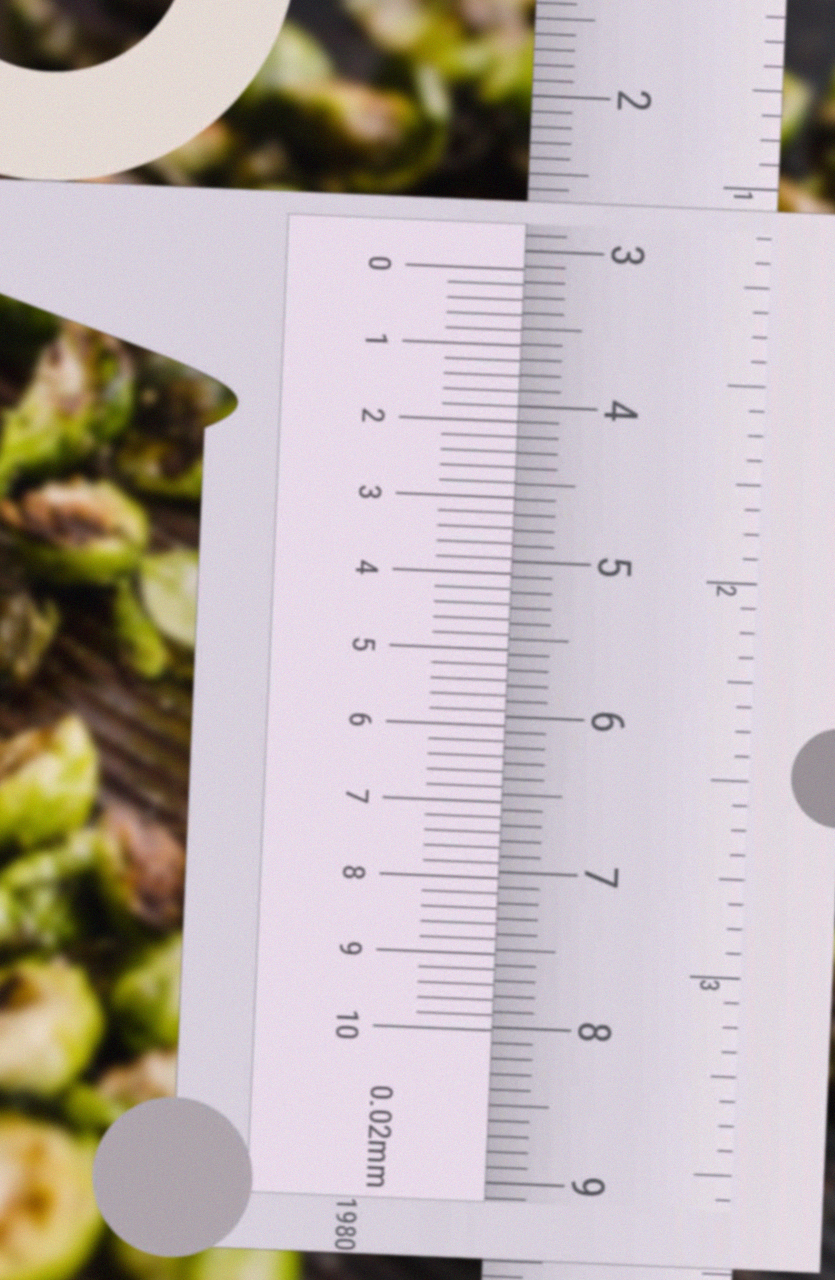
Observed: 31.2 mm
